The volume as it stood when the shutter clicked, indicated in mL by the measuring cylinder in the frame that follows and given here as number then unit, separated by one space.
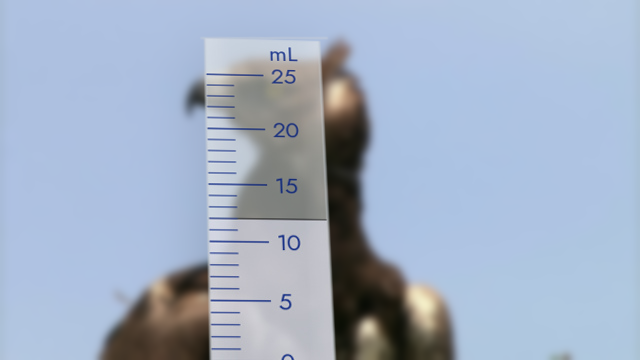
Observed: 12 mL
